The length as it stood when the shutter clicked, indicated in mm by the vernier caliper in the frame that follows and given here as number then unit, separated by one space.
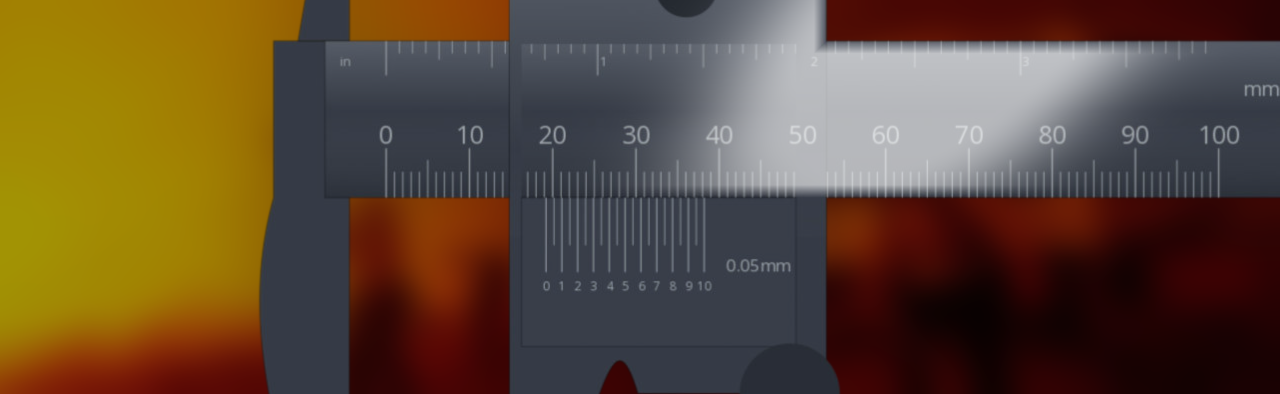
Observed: 19.2 mm
